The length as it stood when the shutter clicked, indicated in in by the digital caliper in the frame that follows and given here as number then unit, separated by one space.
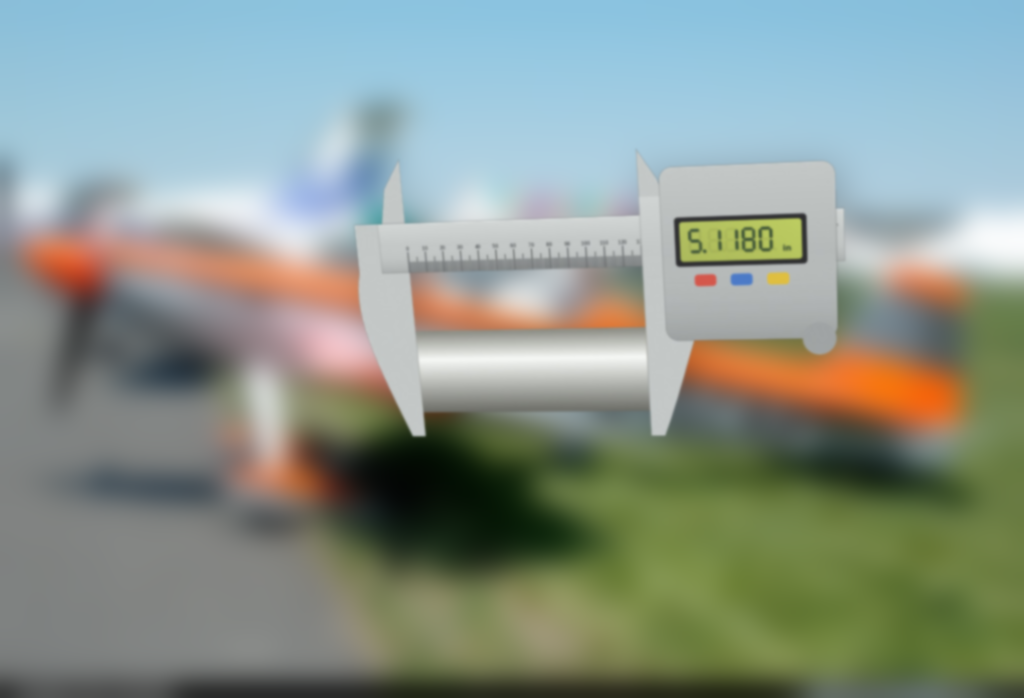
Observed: 5.1180 in
